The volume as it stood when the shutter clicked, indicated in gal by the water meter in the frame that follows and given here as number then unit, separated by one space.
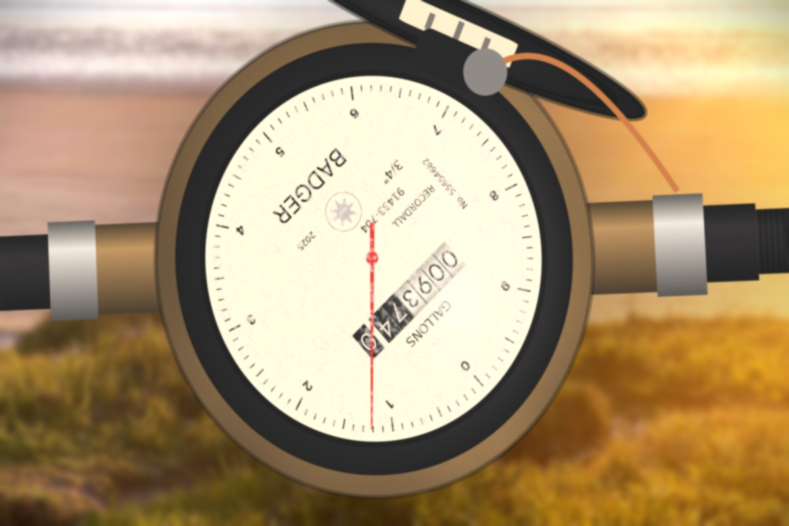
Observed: 93741.2 gal
